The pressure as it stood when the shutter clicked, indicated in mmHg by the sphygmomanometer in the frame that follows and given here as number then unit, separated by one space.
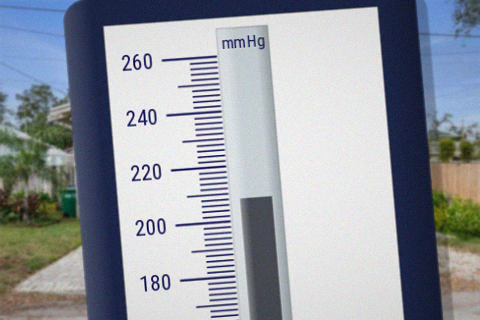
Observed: 208 mmHg
